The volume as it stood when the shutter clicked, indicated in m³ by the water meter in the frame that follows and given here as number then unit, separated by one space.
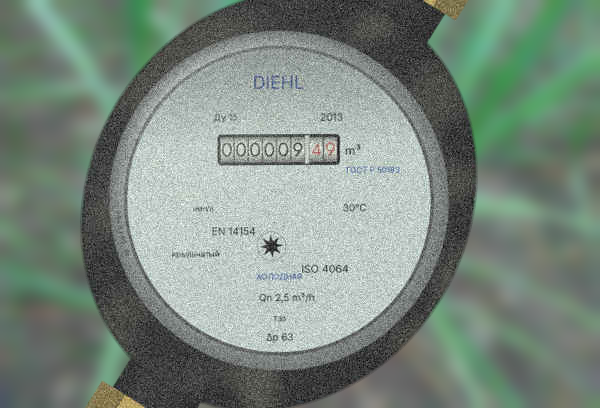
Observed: 9.49 m³
